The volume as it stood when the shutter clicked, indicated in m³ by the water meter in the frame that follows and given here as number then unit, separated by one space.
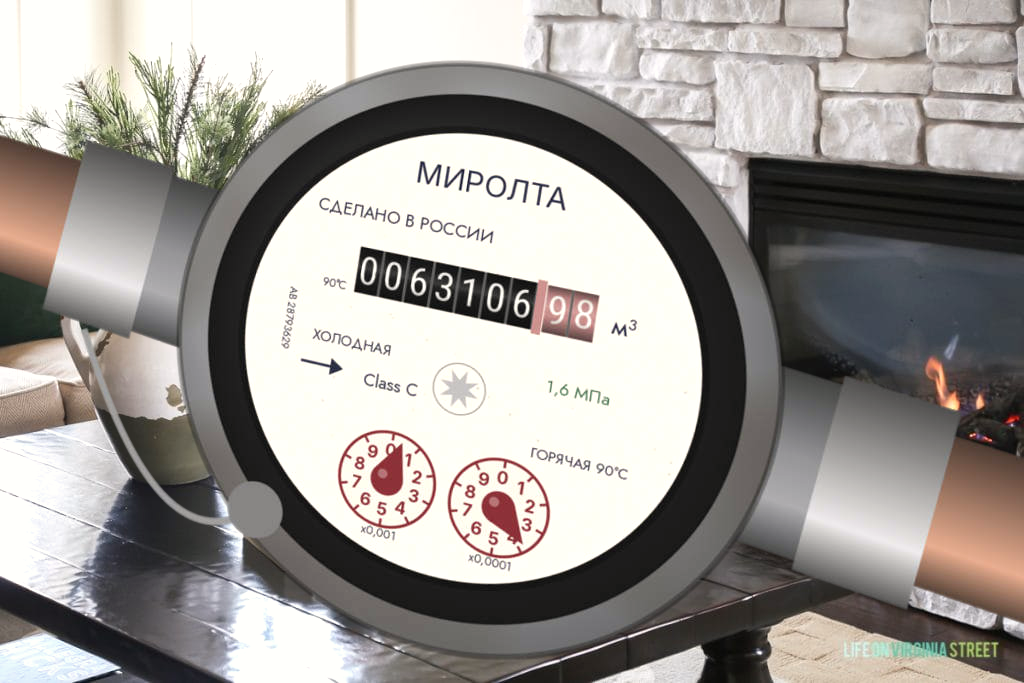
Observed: 63106.9803 m³
